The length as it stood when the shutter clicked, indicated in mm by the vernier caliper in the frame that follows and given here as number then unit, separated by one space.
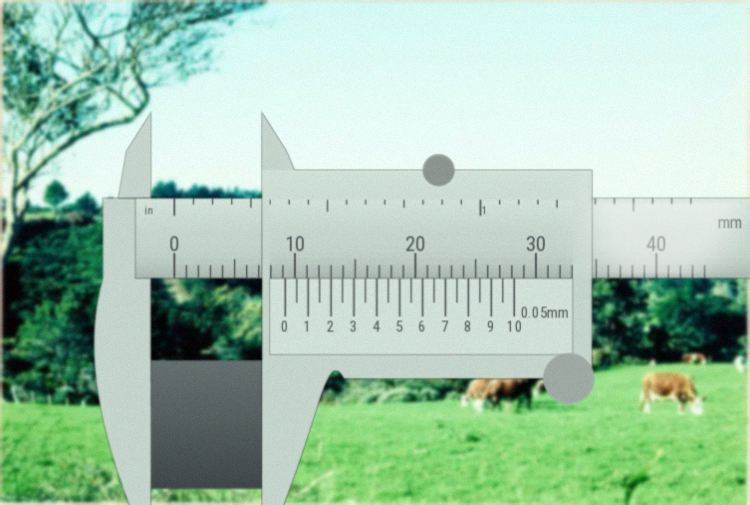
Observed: 9.2 mm
